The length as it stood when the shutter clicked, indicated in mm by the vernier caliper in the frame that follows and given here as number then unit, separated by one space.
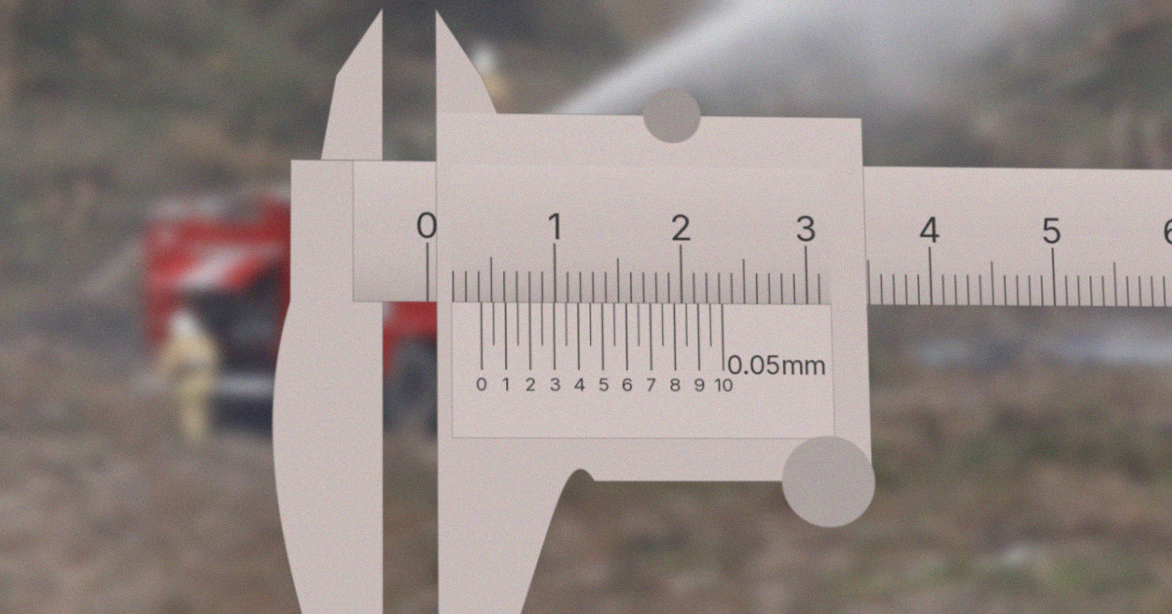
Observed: 4.2 mm
